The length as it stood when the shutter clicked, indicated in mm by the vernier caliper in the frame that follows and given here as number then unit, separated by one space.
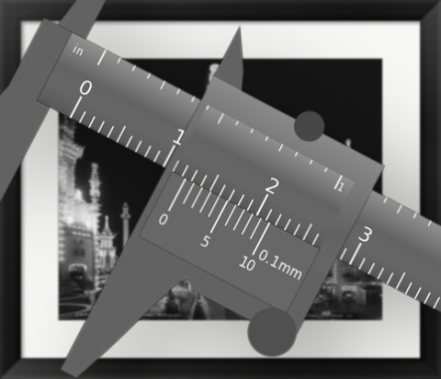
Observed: 12.4 mm
